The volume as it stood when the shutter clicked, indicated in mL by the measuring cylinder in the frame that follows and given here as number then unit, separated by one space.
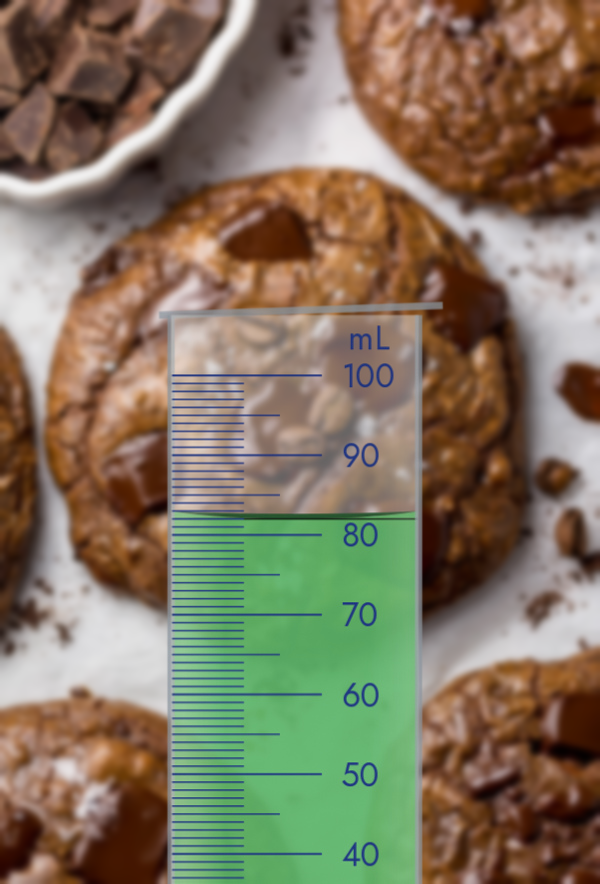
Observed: 82 mL
